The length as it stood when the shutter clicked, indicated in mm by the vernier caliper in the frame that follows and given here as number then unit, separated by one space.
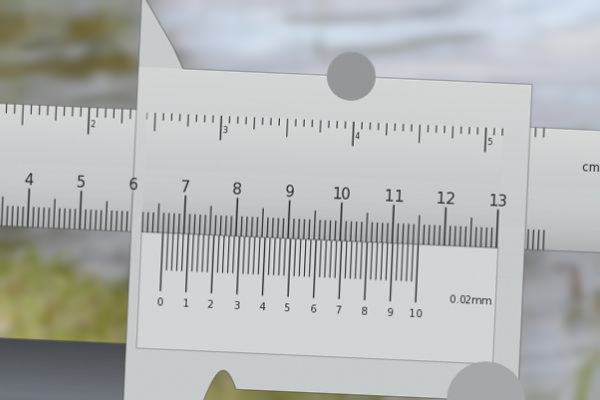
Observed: 66.0 mm
